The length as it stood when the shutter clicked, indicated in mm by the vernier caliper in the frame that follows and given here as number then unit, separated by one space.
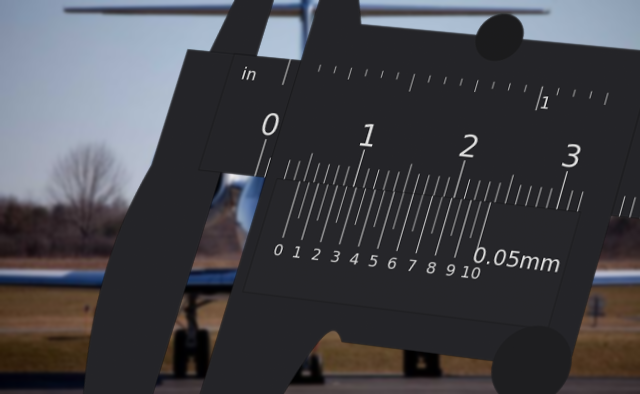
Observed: 4.6 mm
